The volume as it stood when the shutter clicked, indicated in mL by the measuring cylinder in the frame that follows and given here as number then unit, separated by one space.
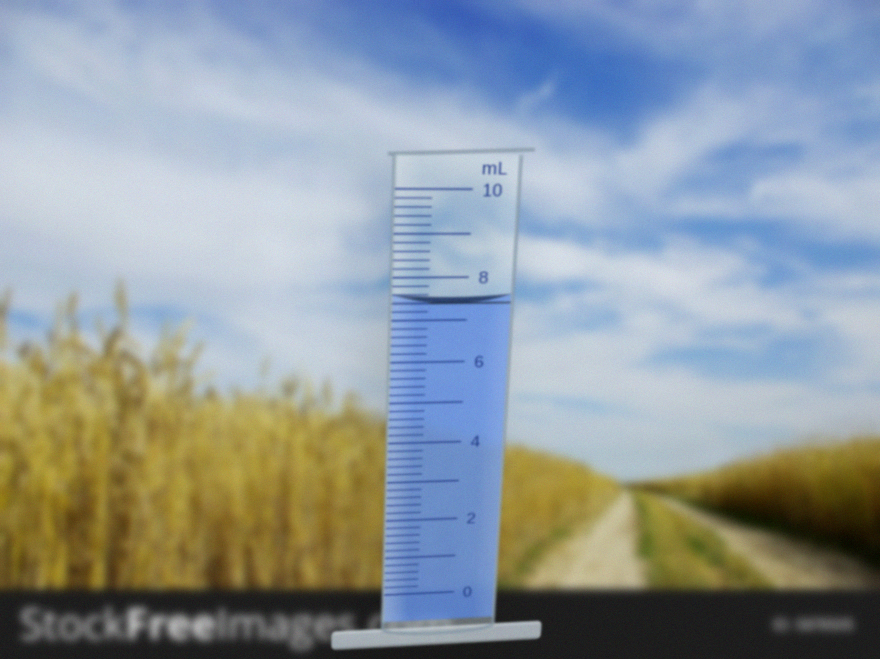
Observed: 7.4 mL
